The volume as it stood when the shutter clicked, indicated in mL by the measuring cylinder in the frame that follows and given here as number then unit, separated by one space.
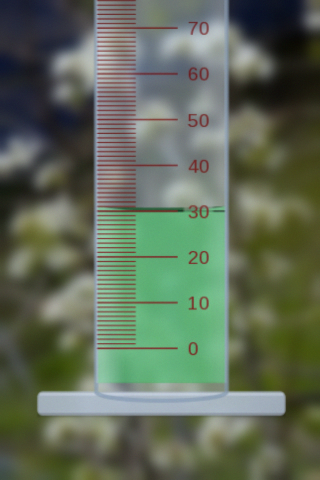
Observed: 30 mL
